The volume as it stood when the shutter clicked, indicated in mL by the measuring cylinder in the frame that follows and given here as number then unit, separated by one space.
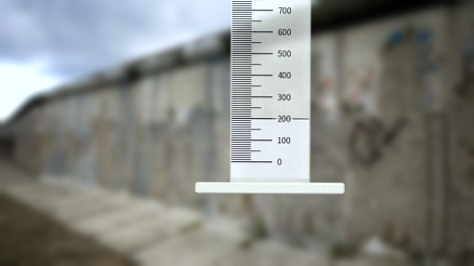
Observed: 200 mL
